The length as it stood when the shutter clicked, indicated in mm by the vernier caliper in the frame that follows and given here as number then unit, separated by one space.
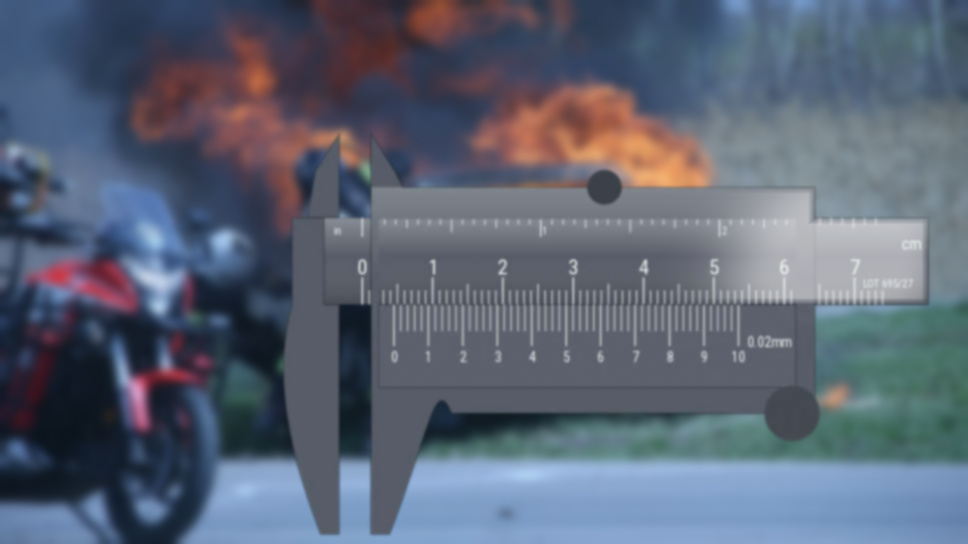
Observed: 4.5 mm
